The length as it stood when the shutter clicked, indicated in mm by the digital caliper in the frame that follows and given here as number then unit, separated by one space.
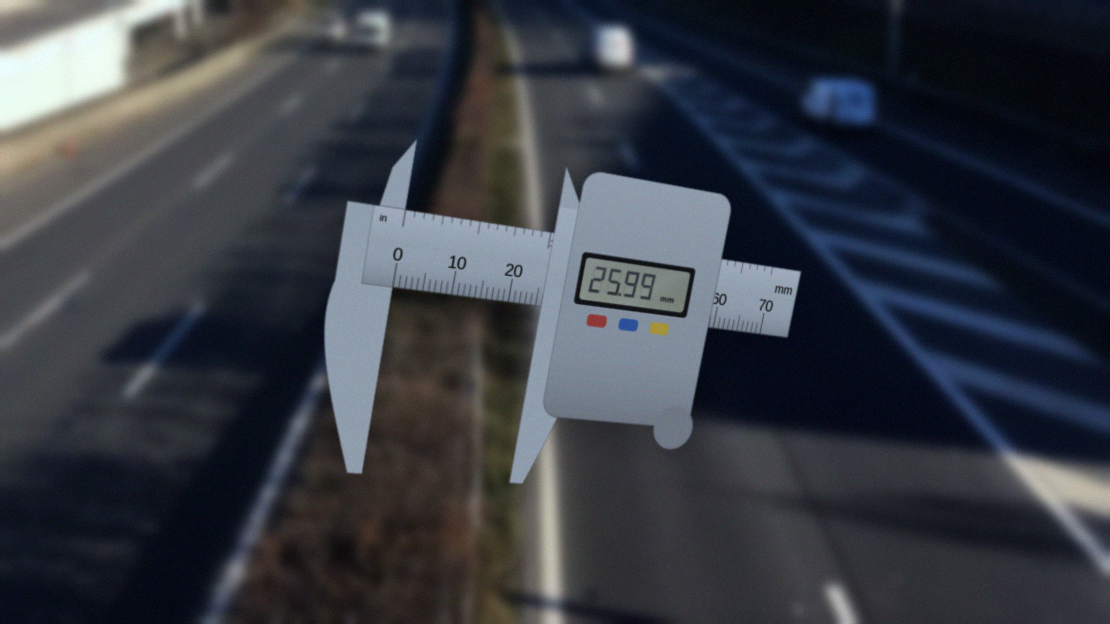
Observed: 25.99 mm
